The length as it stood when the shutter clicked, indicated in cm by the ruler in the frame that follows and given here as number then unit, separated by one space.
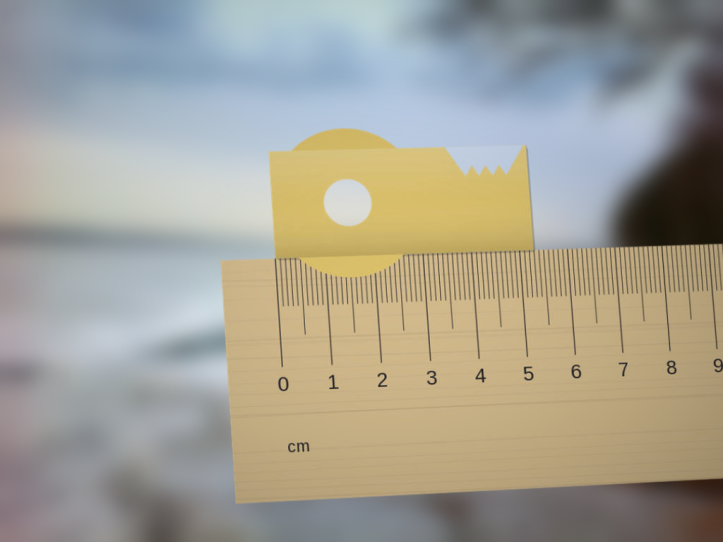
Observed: 5.3 cm
